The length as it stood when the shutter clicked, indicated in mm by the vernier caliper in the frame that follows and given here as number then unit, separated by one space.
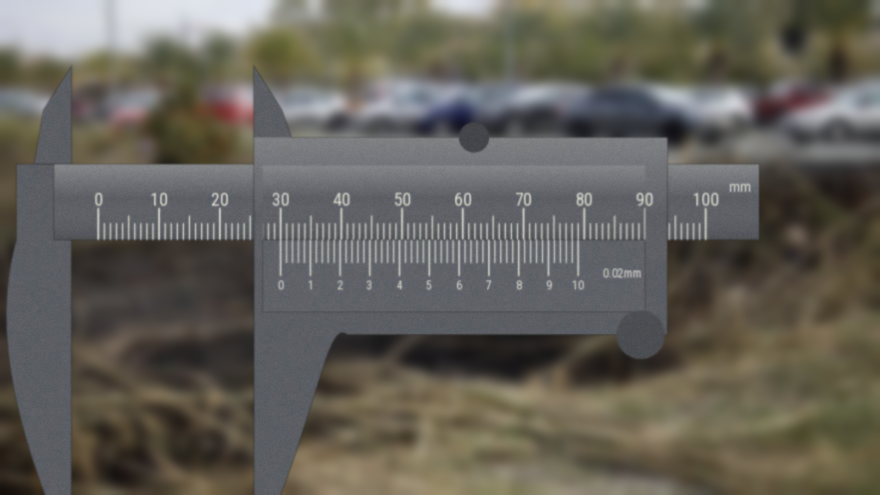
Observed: 30.0 mm
